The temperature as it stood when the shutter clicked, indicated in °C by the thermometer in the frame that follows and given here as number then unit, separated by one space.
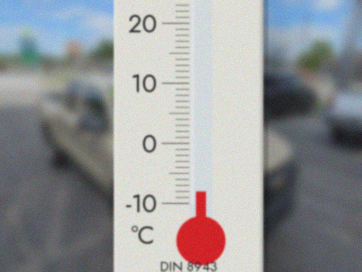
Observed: -8 °C
